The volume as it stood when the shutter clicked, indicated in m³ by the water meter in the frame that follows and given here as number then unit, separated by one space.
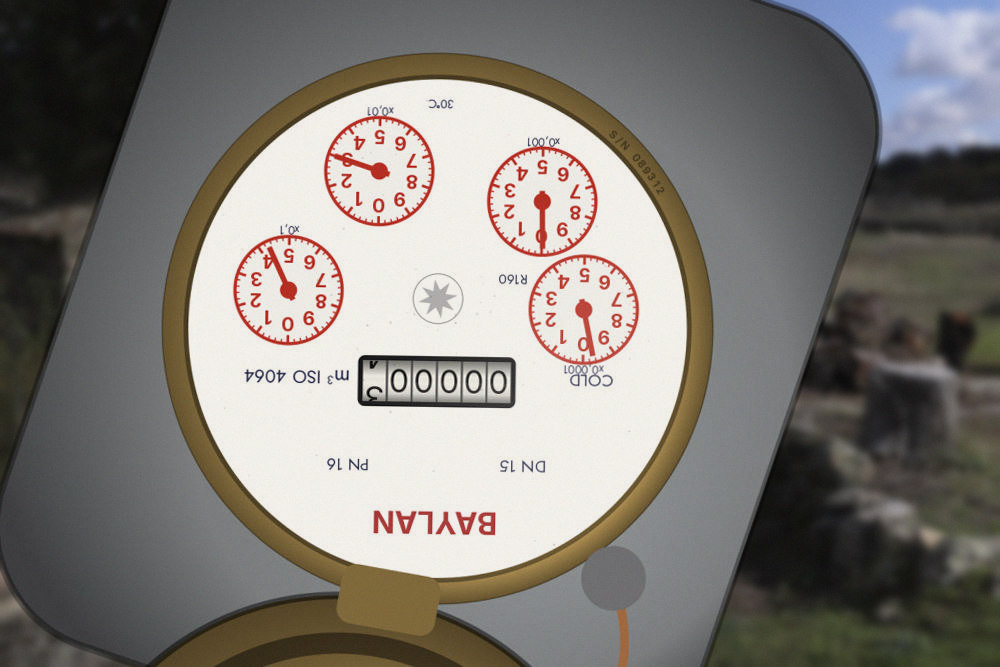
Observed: 3.4299 m³
